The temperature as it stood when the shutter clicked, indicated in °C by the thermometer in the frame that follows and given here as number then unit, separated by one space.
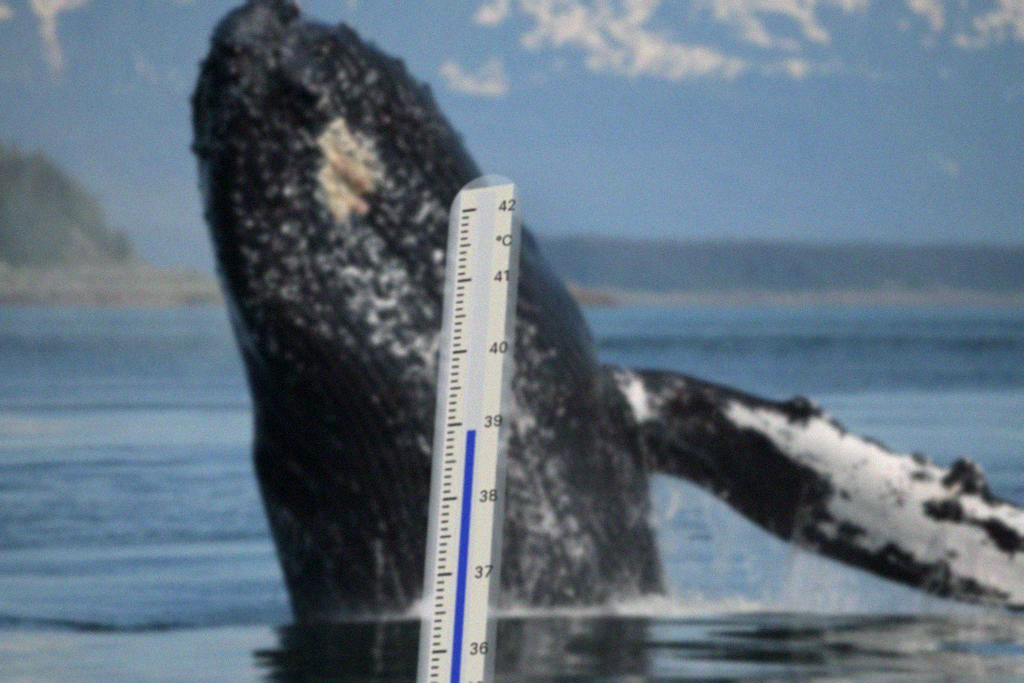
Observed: 38.9 °C
